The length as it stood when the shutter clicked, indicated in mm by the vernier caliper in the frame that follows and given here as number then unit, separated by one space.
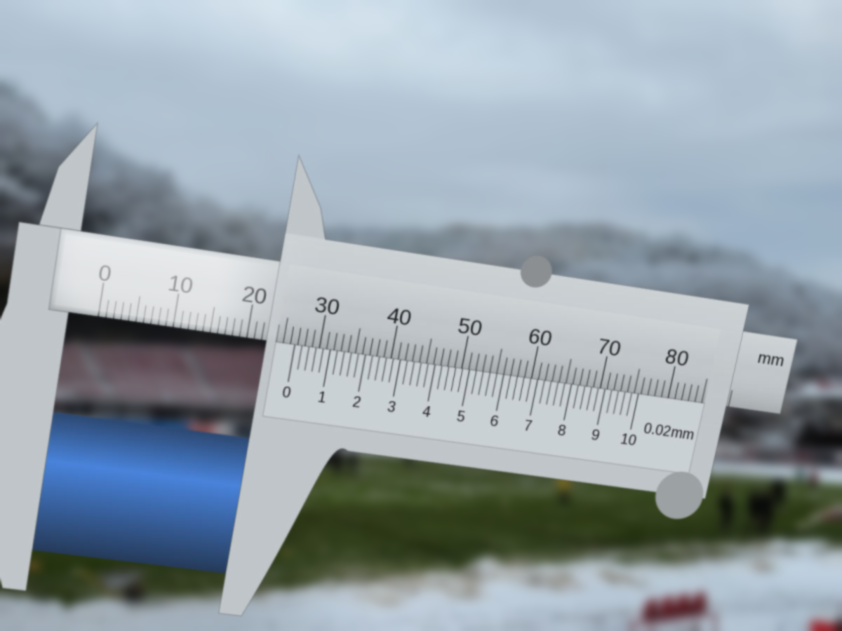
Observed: 26.6 mm
